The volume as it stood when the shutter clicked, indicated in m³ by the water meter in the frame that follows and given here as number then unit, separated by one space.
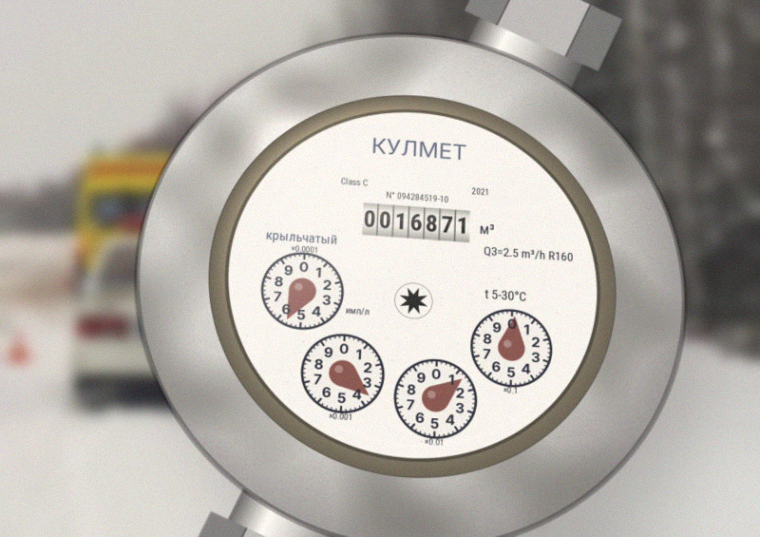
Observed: 16871.0135 m³
